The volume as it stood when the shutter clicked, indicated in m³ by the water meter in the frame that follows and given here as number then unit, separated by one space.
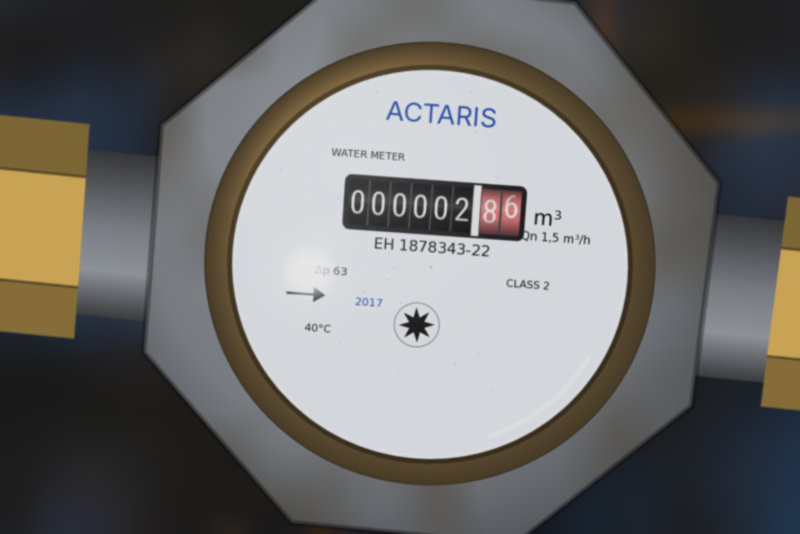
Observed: 2.86 m³
